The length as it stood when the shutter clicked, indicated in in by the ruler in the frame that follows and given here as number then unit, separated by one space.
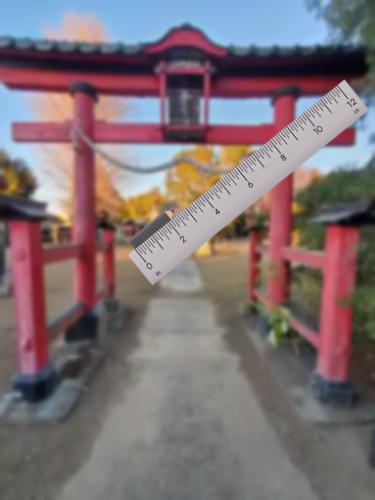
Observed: 2.5 in
